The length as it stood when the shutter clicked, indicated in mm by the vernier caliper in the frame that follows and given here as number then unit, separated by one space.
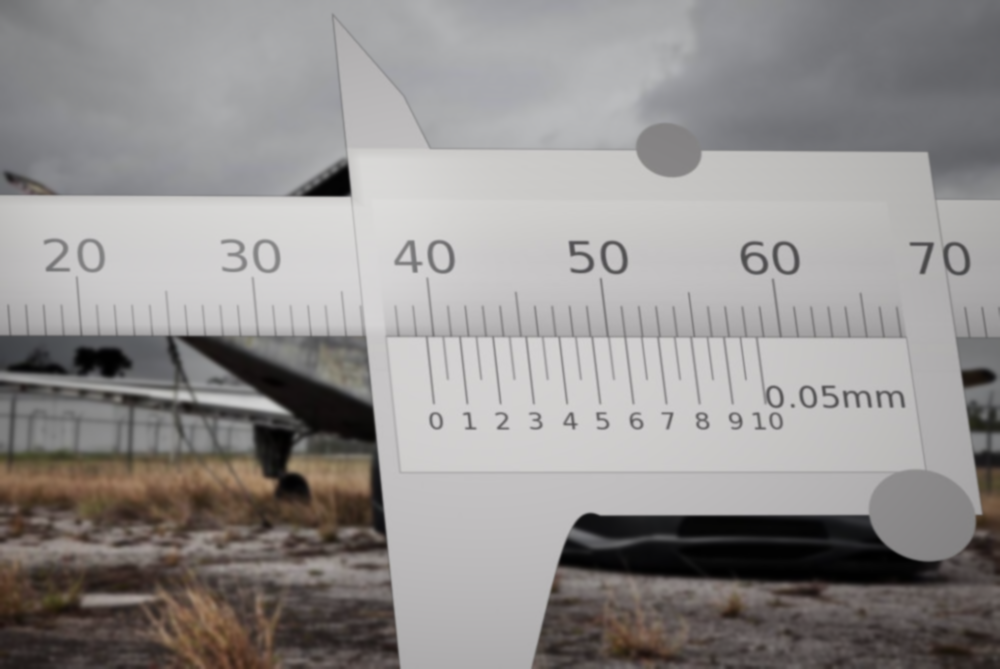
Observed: 39.6 mm
